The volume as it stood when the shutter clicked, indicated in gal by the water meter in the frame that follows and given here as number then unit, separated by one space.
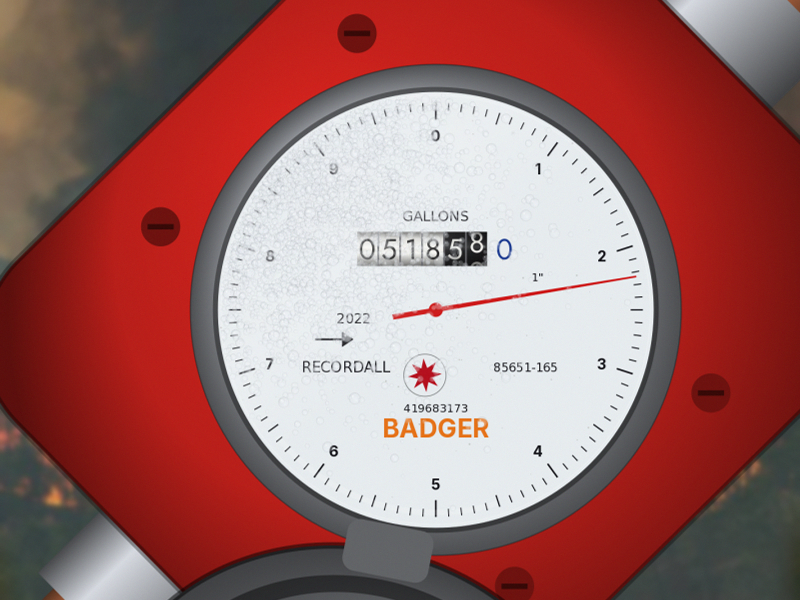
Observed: 518582.2 gal
